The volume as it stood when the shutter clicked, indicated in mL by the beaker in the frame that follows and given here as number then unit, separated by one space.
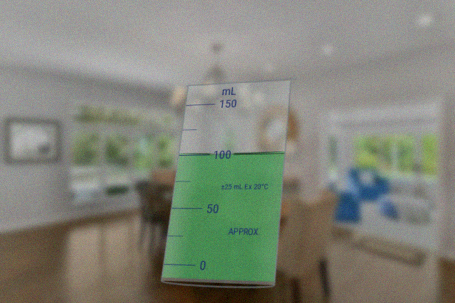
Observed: 100 mL
